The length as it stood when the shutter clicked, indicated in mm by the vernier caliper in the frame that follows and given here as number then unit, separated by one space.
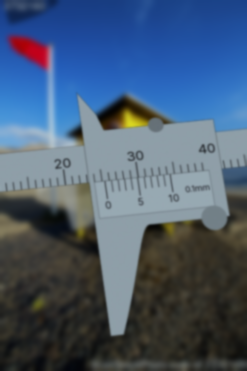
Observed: 25.4 mm
